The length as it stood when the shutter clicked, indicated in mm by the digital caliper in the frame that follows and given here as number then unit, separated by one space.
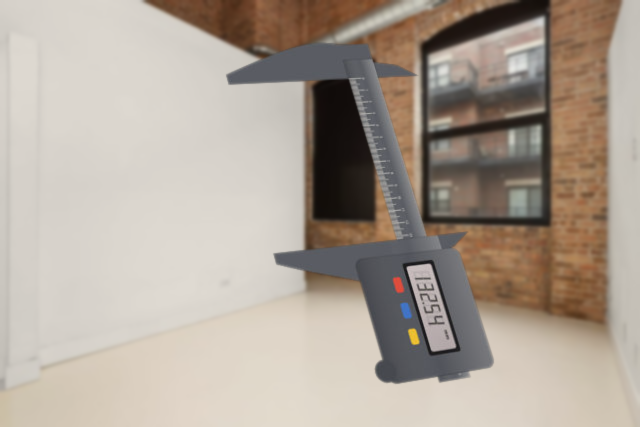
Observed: 132.54 mm
